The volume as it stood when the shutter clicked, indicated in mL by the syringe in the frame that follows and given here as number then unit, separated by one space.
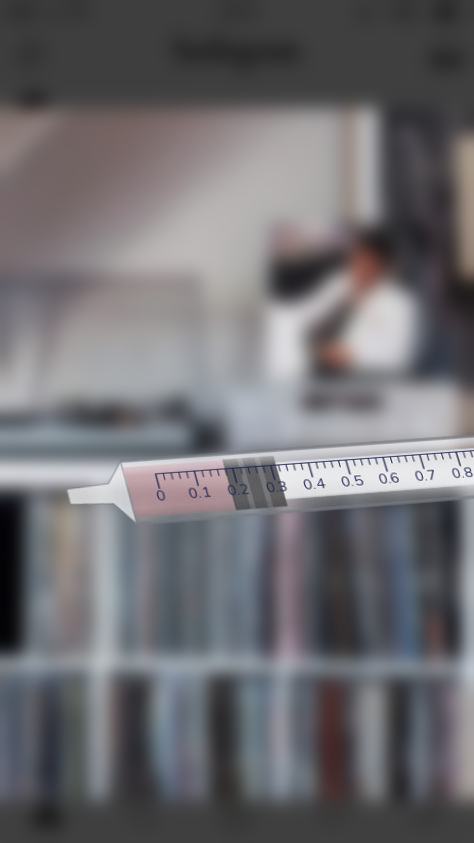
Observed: 0.18 mL
